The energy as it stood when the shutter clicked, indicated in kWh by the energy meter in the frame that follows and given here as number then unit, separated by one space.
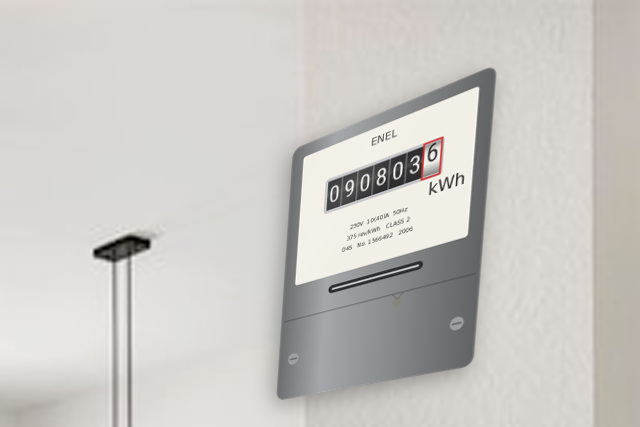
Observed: 90803.6 kWh
